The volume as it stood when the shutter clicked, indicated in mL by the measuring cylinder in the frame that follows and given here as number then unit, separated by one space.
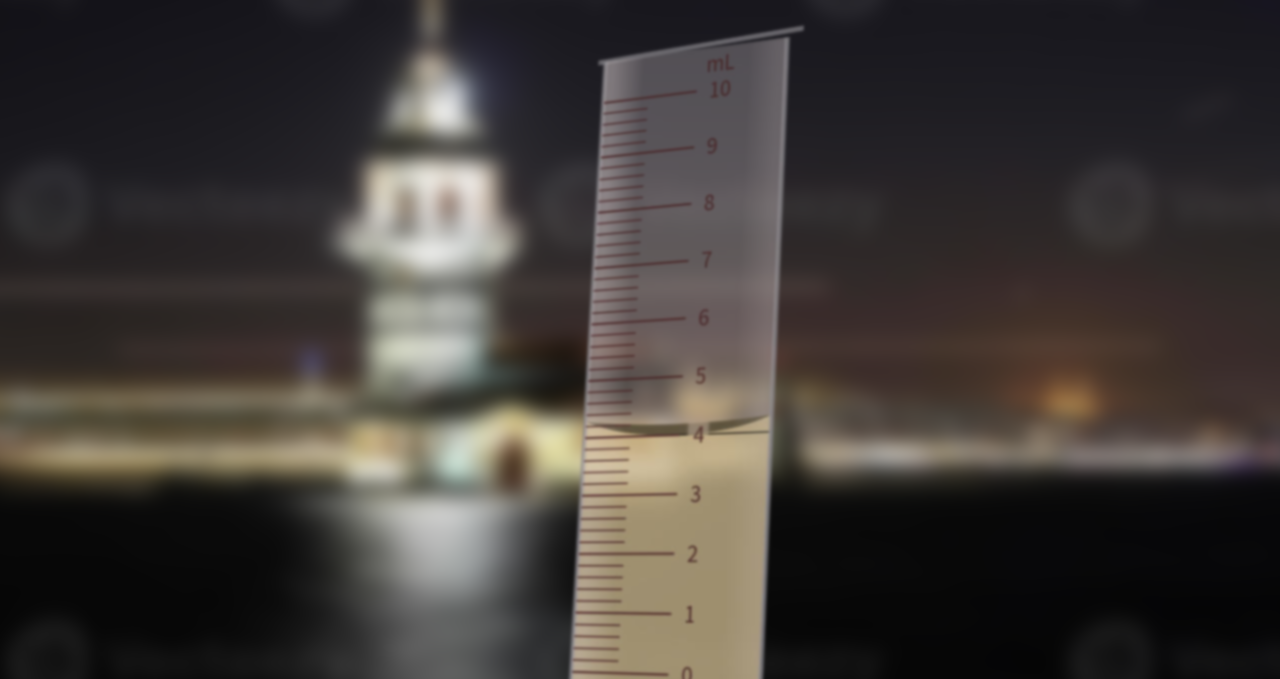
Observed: 4 mL
